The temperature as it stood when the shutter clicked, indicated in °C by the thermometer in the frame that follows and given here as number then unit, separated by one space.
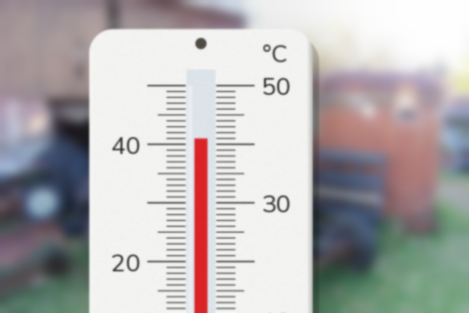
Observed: 41 °C
